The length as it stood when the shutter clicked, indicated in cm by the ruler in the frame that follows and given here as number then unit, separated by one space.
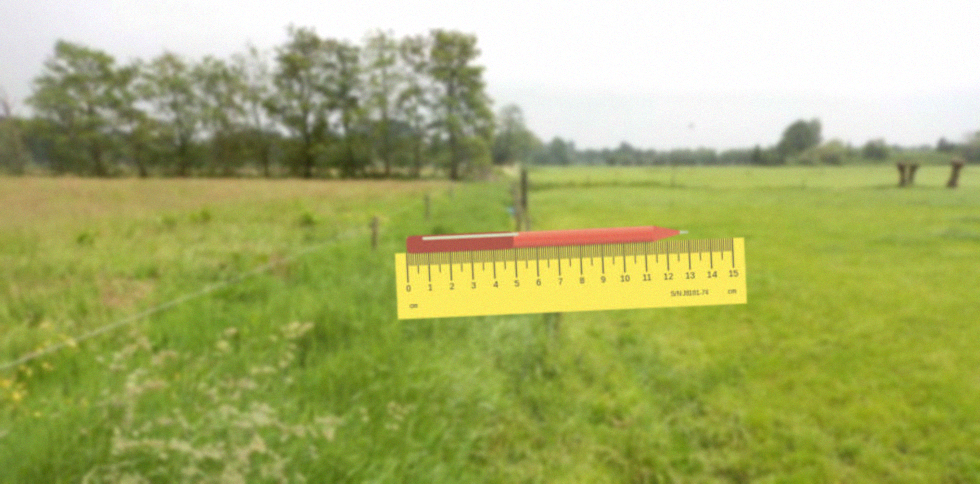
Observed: 13 cm
